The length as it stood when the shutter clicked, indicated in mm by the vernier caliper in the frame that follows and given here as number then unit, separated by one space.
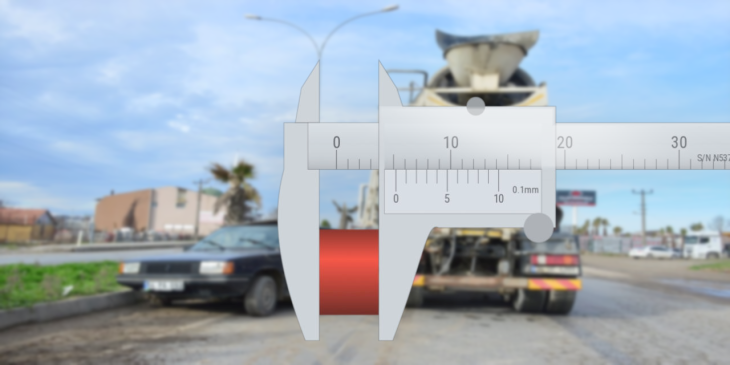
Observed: 5.2 mm
